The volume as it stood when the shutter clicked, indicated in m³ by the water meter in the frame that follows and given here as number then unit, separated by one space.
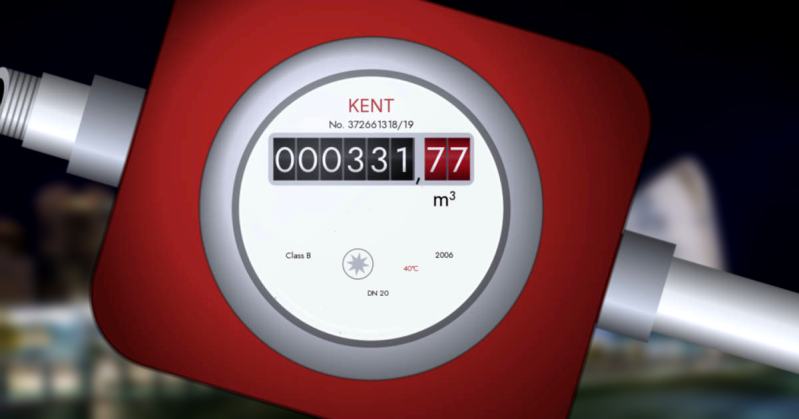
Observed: 331.77 m³
